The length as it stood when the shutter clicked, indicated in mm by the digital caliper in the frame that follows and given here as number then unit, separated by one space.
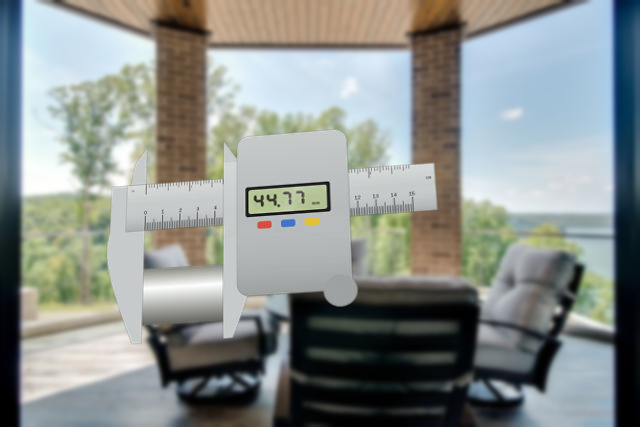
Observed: 44.77 mm
